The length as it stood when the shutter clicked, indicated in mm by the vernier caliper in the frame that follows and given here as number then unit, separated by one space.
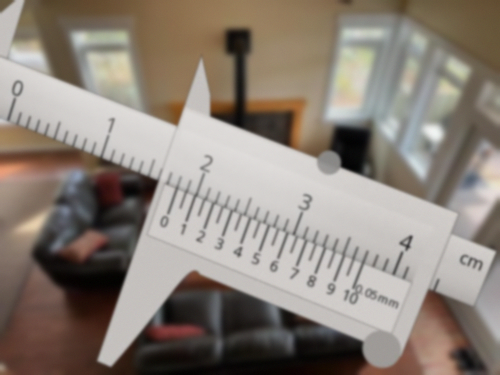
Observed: 18.0 mm
